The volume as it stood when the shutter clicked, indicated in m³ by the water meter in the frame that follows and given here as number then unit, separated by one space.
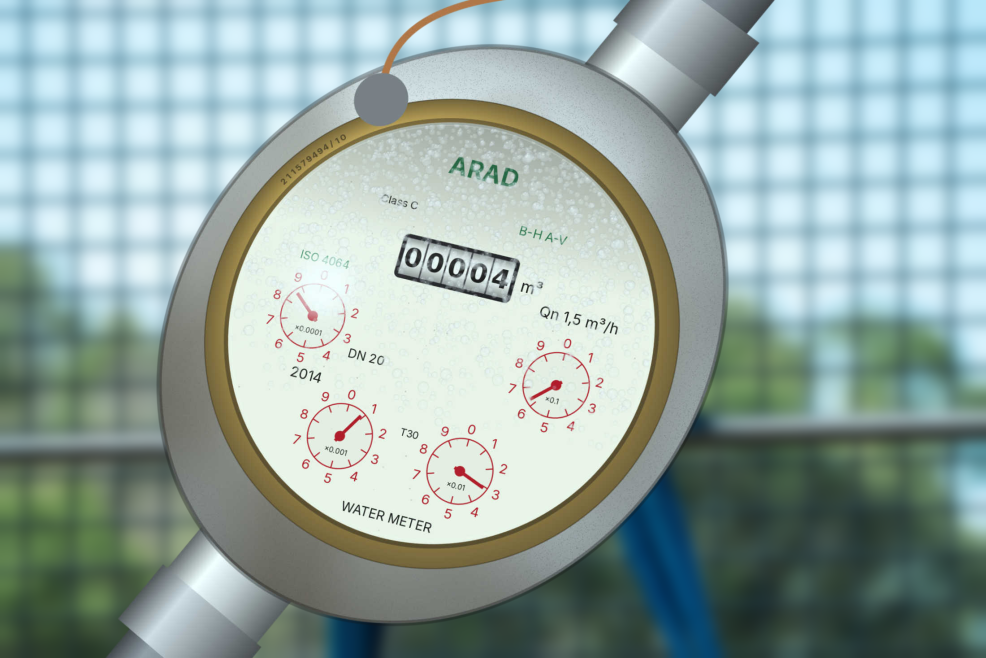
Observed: 4.6308 m³
